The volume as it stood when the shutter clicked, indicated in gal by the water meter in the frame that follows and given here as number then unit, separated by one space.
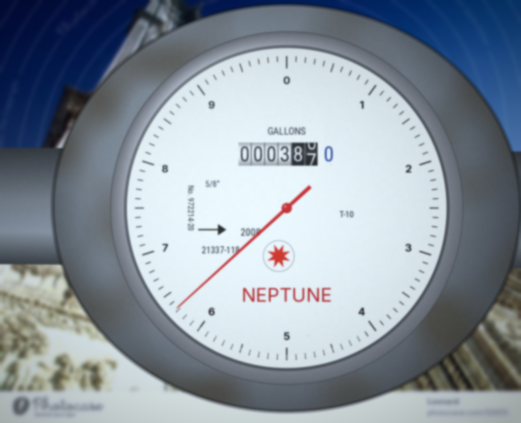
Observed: 3866.3 gal
